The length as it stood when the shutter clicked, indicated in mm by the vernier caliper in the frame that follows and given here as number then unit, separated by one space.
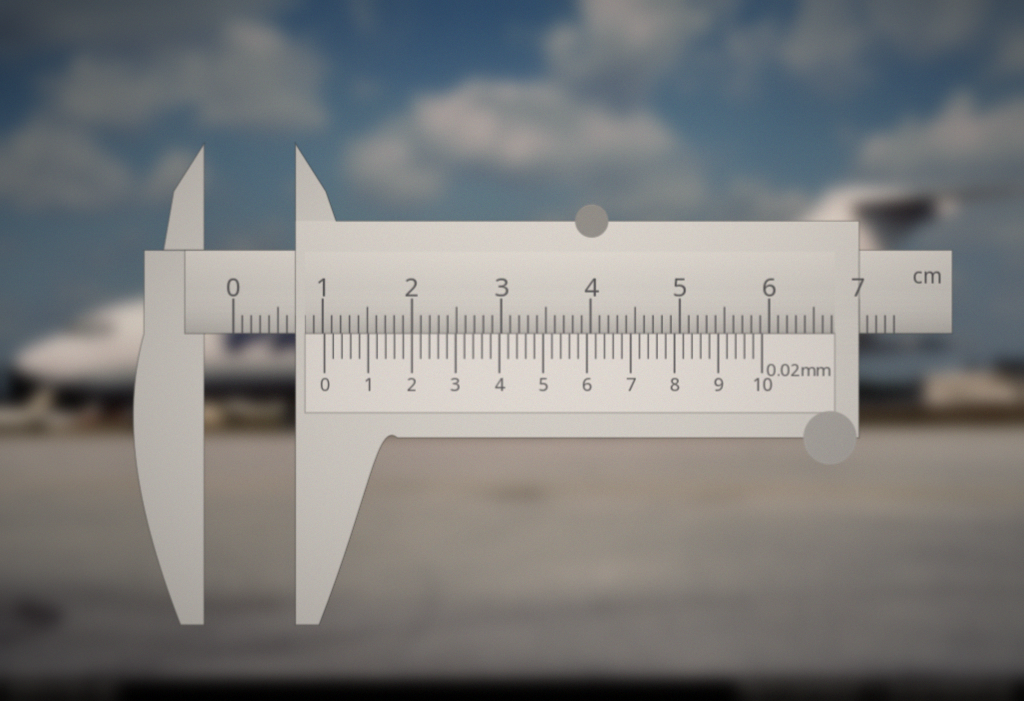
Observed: 10.2 mm
